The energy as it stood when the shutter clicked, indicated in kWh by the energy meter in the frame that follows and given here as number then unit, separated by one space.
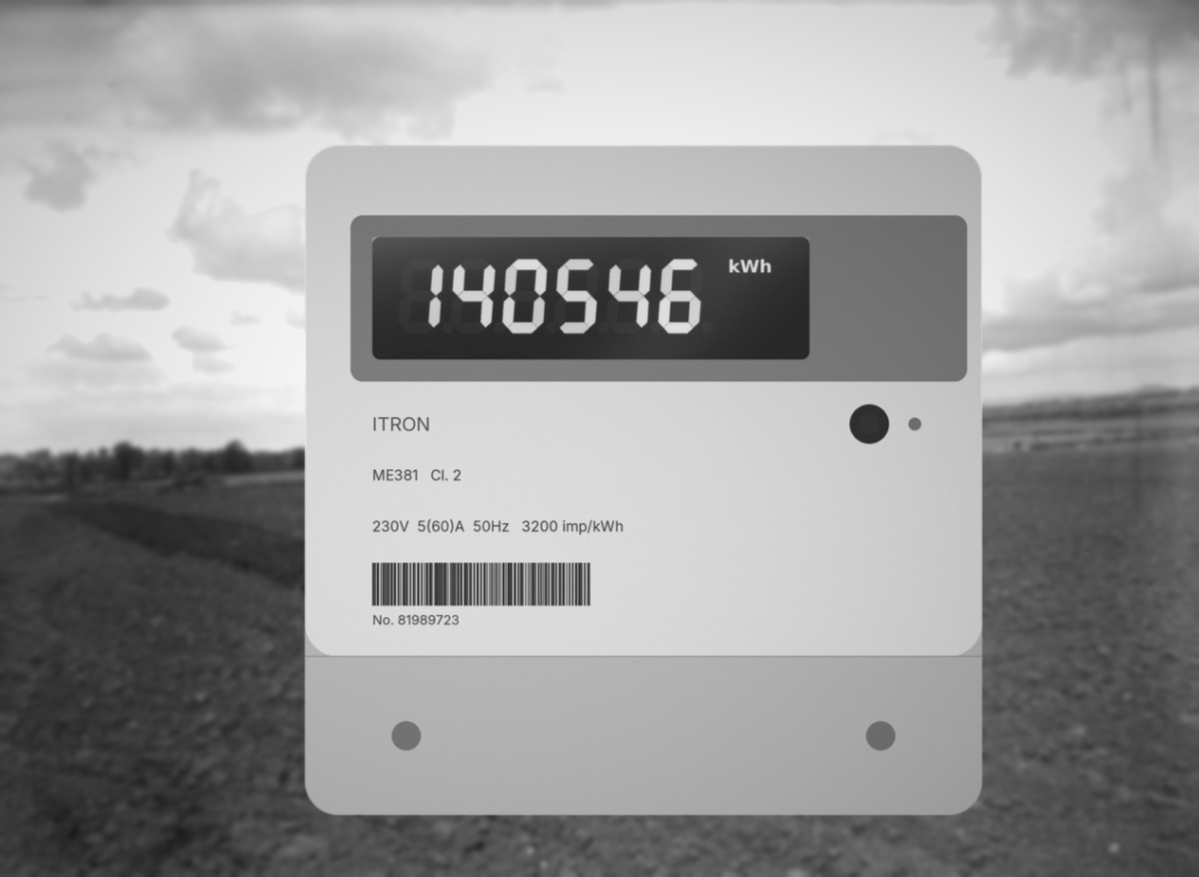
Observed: 140546 kWh
